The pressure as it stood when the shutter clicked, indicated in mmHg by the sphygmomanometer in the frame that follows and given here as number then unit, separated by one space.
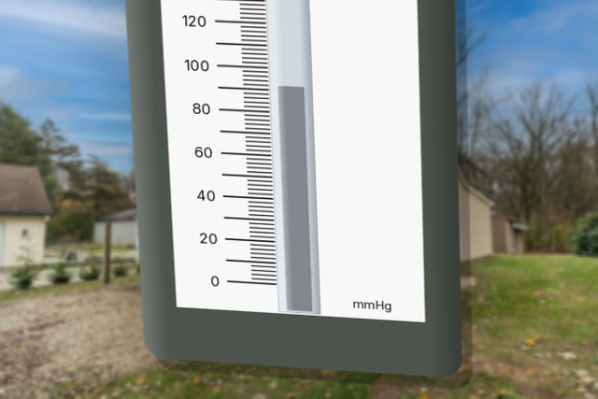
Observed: 92 mmHg
